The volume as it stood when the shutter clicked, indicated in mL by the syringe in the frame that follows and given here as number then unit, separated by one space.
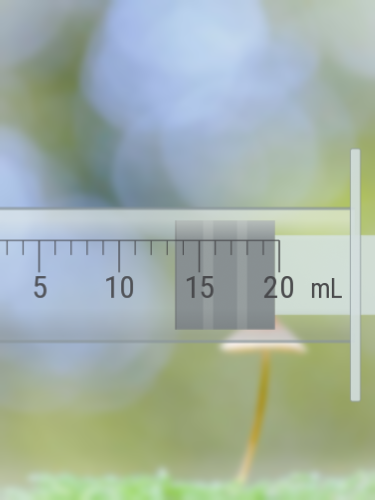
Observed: 13.5 mL
